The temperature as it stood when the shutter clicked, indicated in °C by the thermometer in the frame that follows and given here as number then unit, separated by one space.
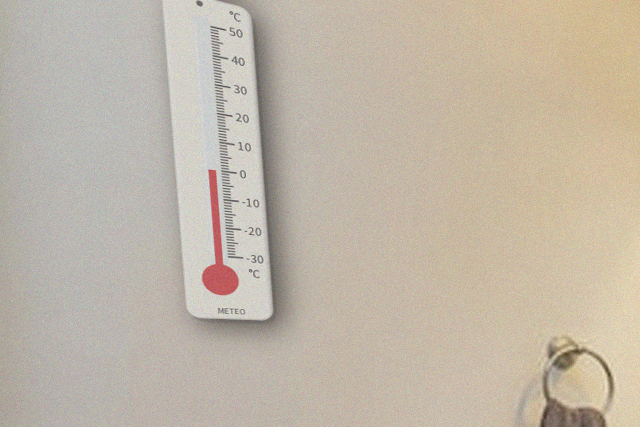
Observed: 0 °C
